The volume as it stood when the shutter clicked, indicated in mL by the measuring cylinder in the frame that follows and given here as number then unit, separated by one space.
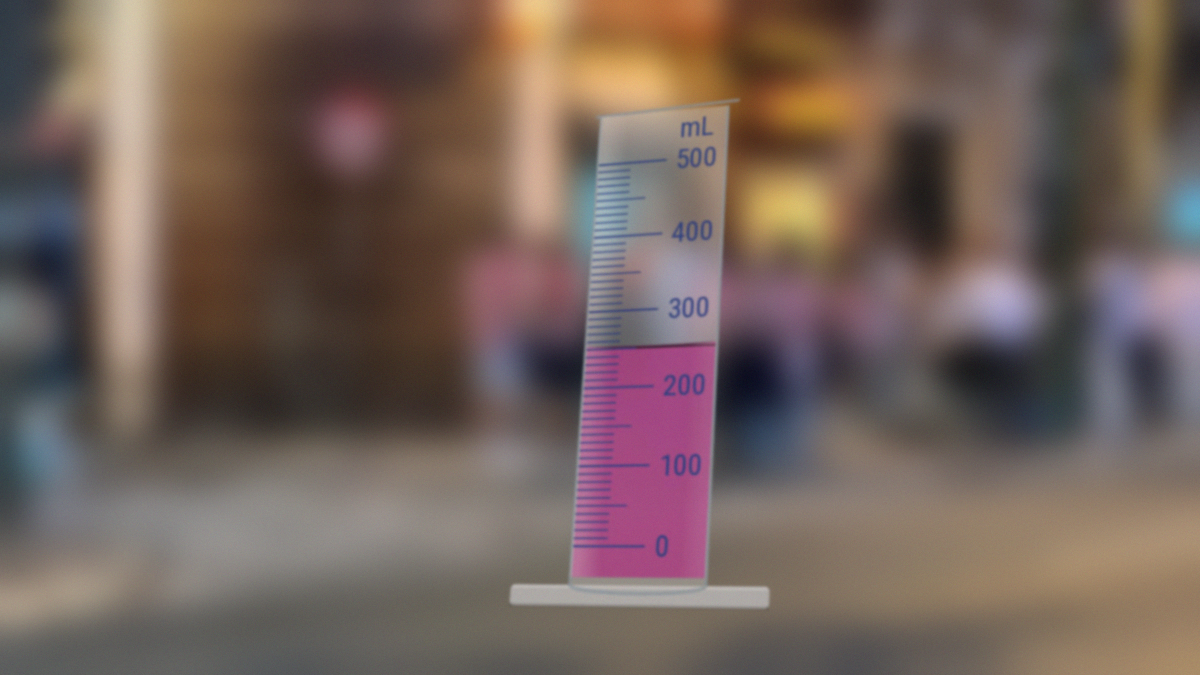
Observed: 250 mL
